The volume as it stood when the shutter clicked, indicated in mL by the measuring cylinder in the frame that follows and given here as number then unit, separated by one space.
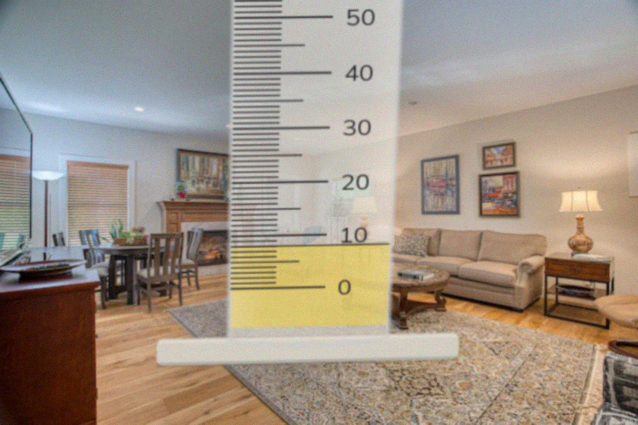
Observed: 8 mL
